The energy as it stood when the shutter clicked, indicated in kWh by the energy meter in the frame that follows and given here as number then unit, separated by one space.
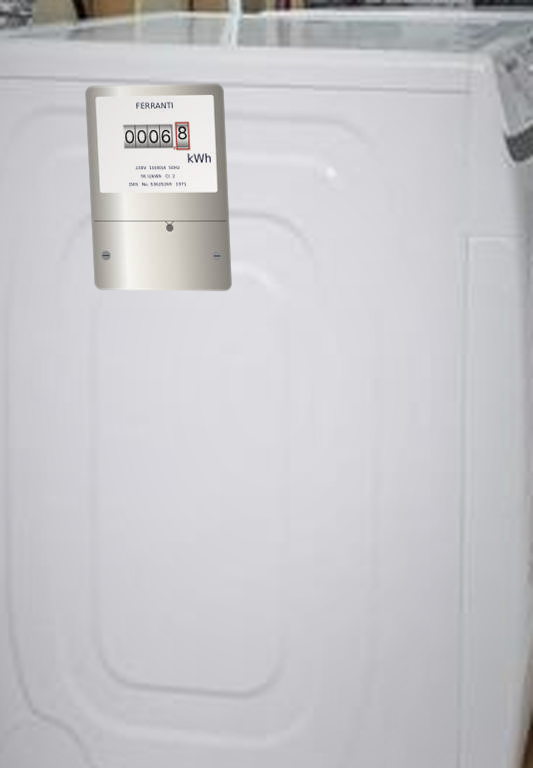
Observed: 6.8 kWh
